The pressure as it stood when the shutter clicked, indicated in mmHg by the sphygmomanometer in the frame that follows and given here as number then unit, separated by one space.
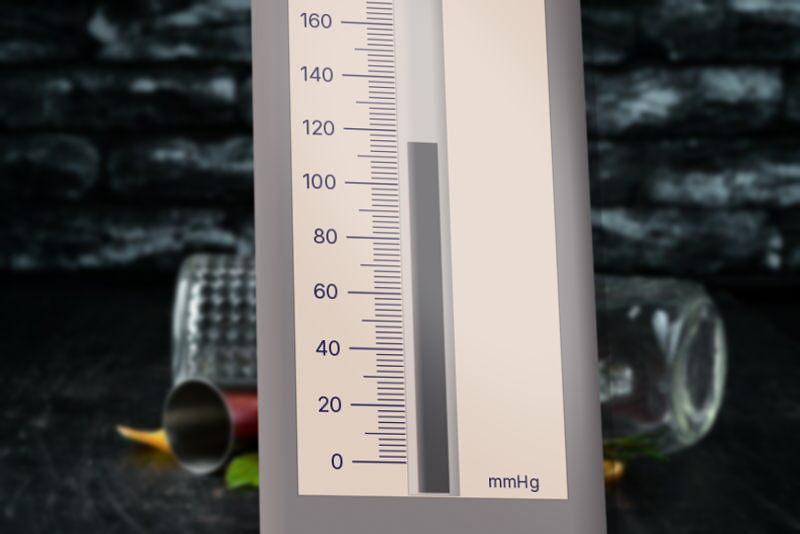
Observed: 116 mmHg
